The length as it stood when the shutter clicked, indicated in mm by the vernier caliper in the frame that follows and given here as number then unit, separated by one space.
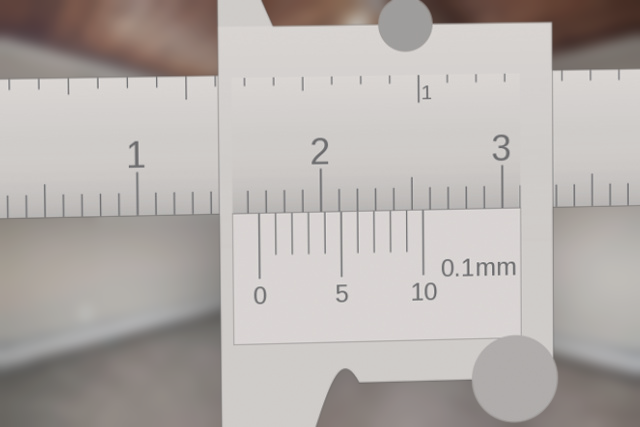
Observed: 16.6 mm
